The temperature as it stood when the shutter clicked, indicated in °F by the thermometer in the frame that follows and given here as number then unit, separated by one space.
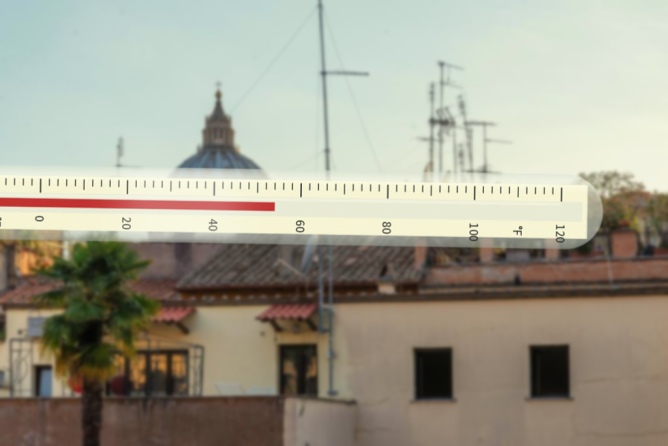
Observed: 54 °F
